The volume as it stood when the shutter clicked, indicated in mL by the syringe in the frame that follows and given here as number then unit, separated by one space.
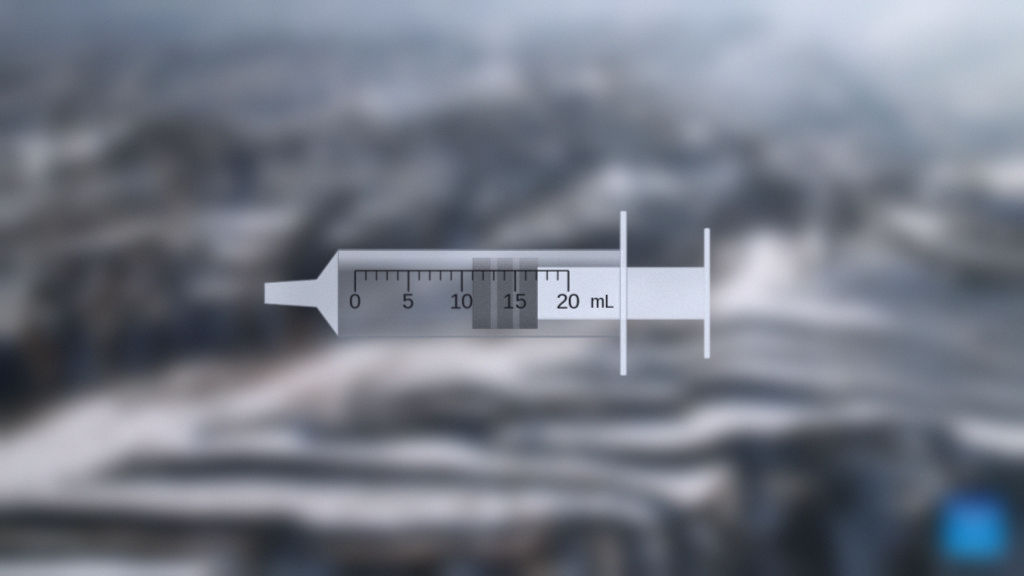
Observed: 11 mL
